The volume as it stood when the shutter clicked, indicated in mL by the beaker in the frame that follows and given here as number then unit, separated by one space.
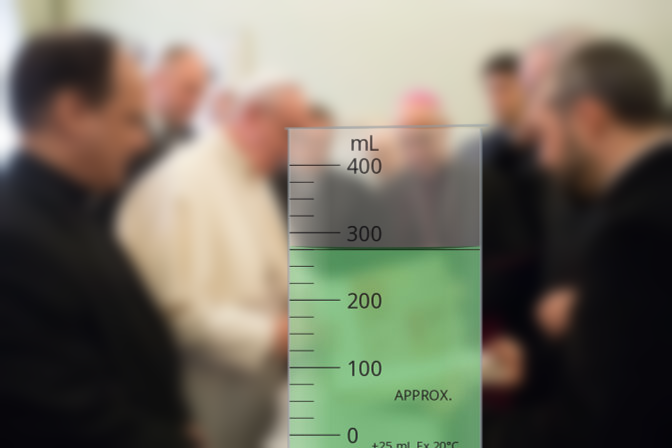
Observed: 275 mL
